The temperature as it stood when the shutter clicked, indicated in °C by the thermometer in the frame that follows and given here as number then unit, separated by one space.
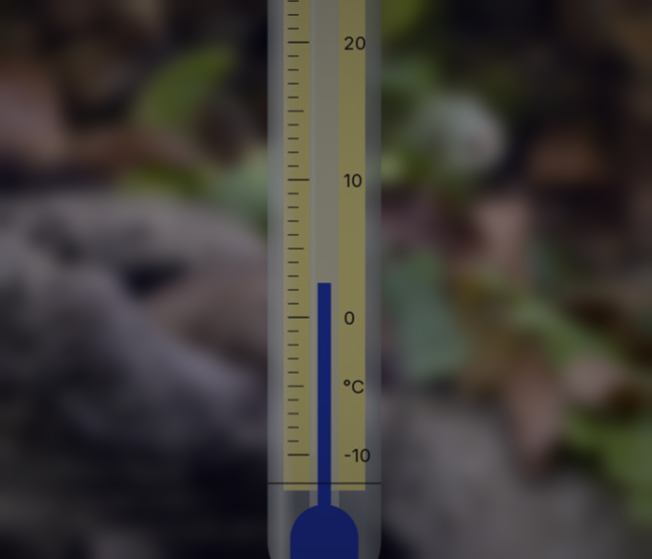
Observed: 2.5 °C
